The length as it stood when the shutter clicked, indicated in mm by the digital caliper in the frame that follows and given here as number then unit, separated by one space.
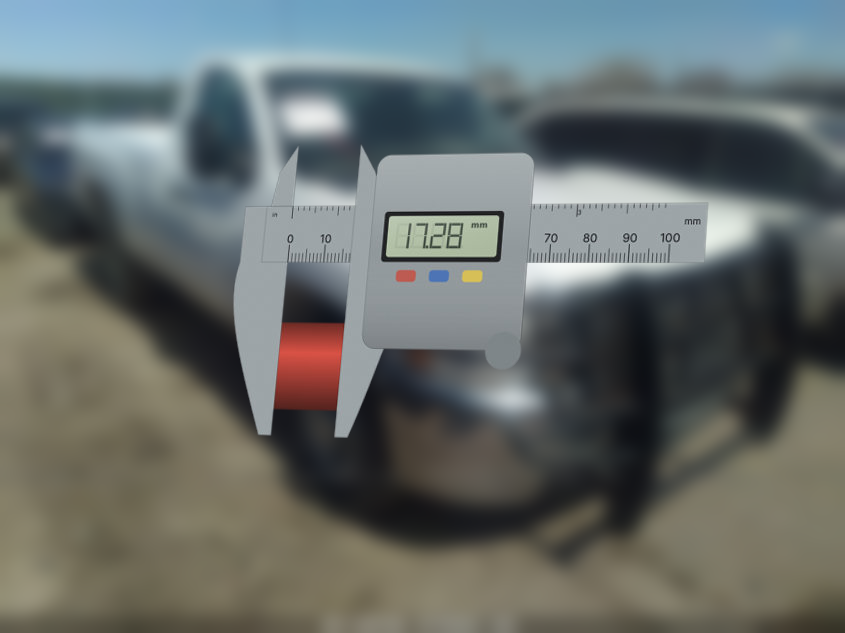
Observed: 17.28 mm
